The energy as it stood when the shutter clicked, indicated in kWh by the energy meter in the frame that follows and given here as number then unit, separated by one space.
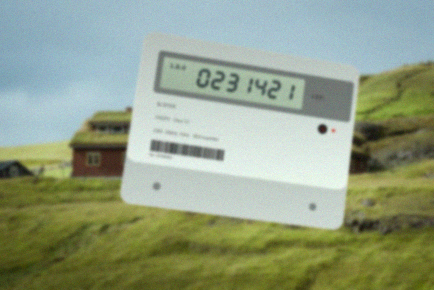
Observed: 231421 kWh
